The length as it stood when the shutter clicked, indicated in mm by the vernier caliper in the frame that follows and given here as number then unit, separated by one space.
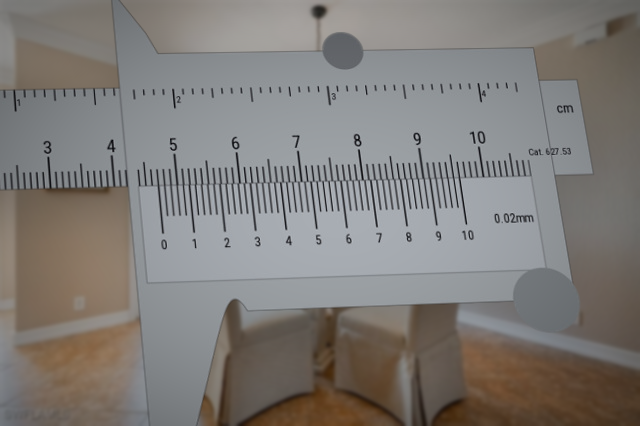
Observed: 47.0 mm
